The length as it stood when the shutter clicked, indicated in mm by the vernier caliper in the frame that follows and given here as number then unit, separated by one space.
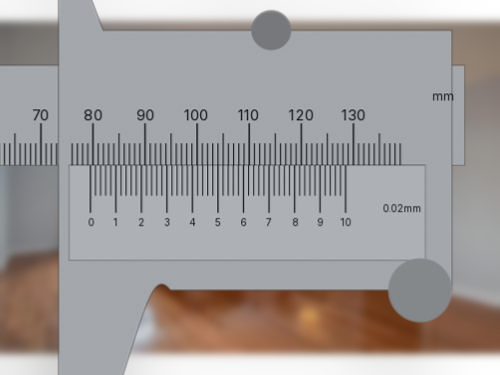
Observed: 79.5 mm
